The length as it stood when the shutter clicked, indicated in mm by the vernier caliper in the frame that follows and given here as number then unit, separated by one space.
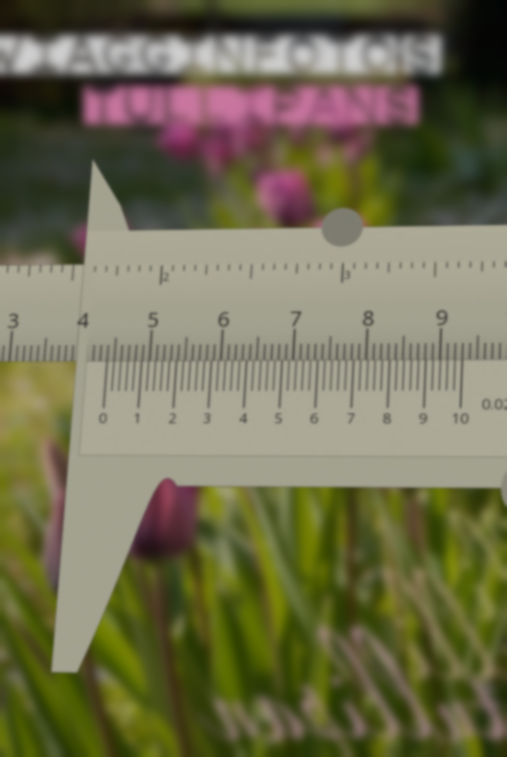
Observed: 44.0 mm
